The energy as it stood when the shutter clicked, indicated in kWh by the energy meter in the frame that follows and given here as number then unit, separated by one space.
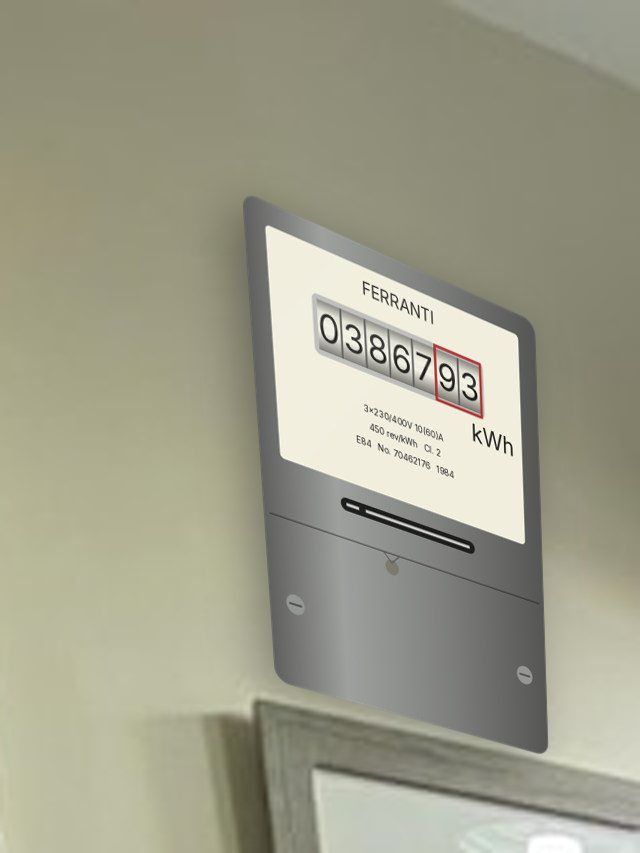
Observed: 3867.93 kWh
